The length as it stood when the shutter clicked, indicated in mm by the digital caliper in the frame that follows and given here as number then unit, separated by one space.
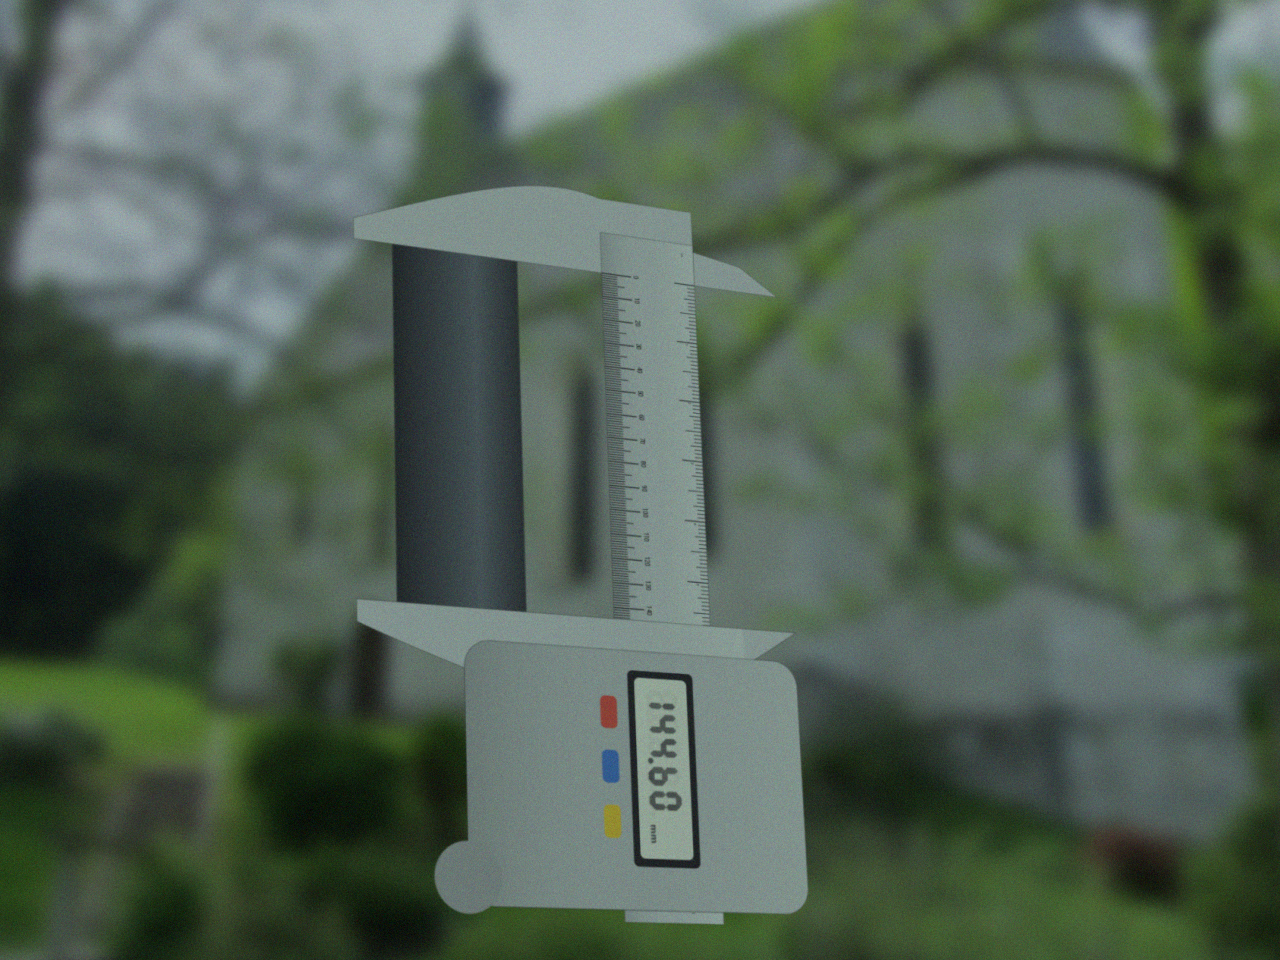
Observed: 144.60 mm
